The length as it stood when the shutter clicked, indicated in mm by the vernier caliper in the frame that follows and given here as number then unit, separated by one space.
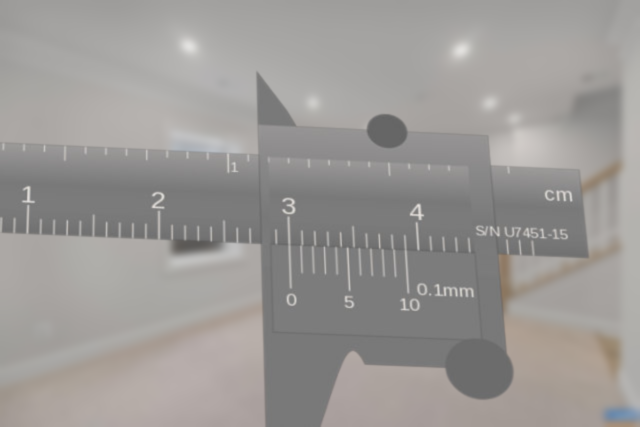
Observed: 30.0 mm
